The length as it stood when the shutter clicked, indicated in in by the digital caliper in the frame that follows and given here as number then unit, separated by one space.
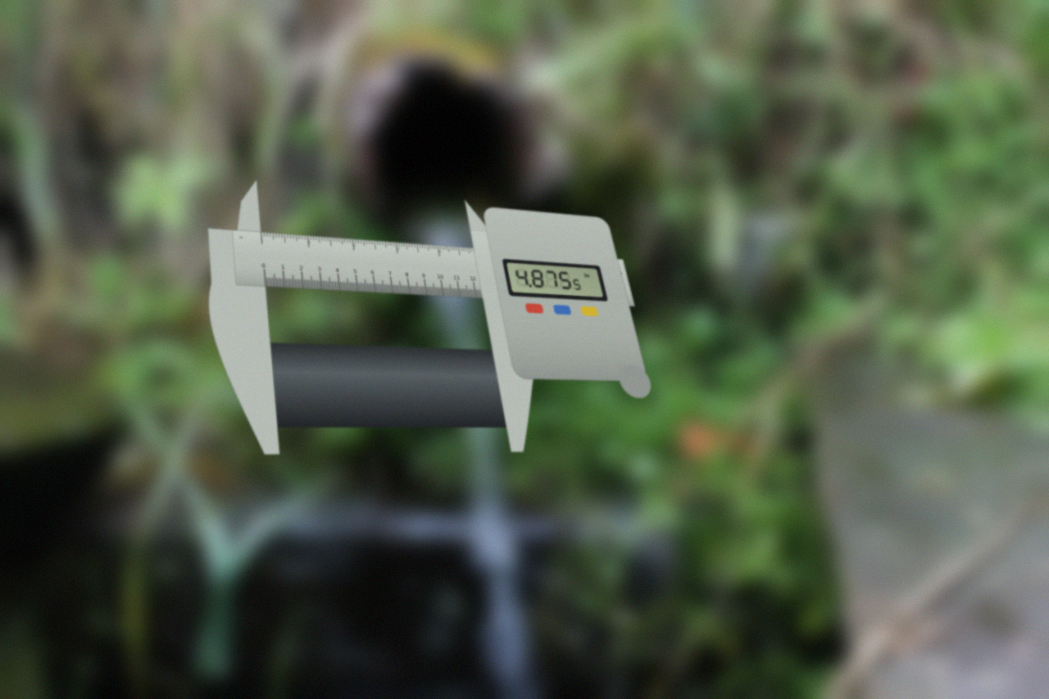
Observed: 4.8755 in
